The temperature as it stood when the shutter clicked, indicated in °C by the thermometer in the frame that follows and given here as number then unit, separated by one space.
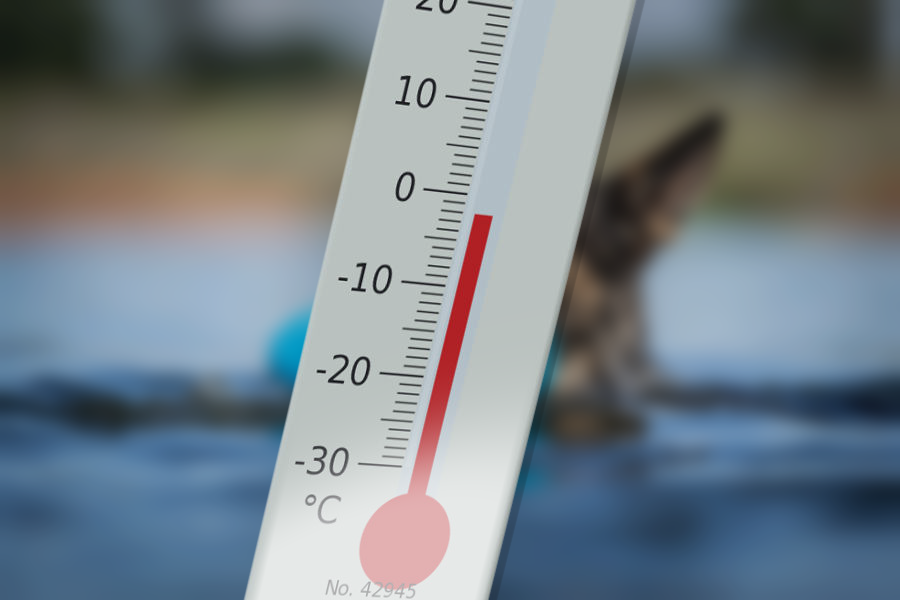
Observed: -2 °C
